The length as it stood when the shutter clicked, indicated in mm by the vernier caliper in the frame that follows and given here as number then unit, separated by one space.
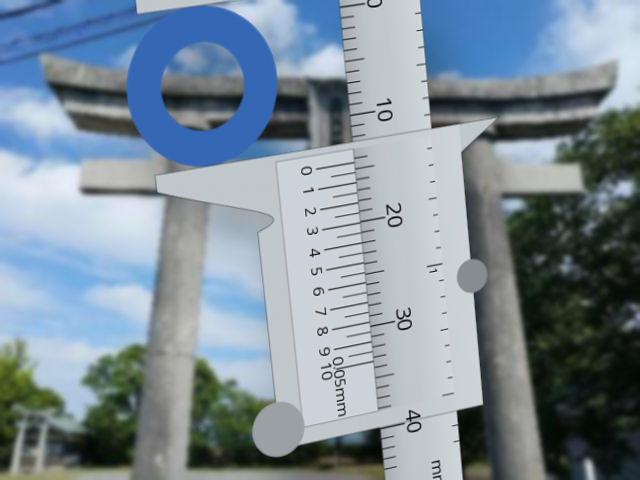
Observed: 14.4 mm
